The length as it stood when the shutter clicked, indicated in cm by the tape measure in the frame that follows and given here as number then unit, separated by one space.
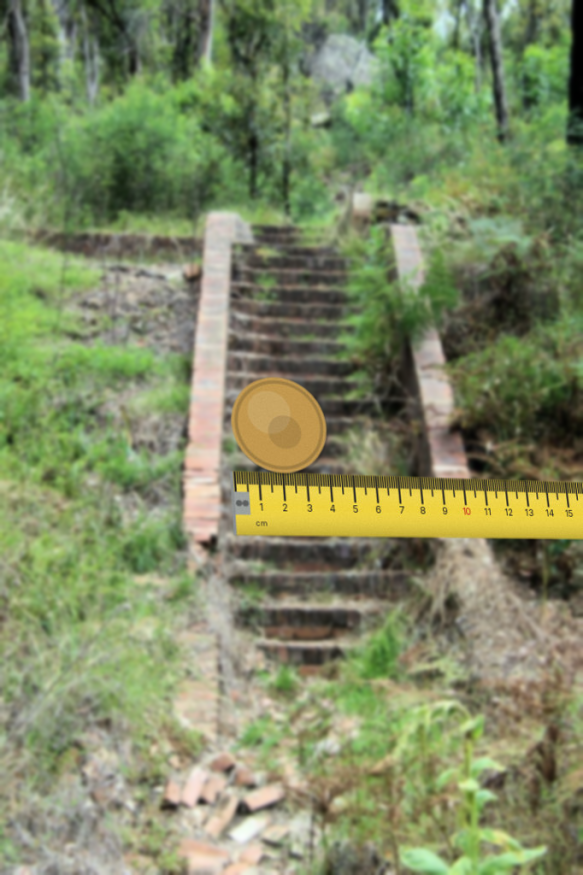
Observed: 4 cm
